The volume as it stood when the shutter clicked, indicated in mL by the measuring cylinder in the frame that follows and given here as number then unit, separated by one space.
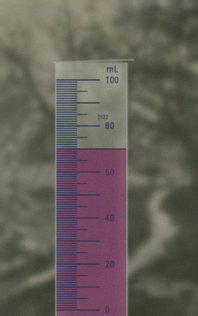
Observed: 70 mL
